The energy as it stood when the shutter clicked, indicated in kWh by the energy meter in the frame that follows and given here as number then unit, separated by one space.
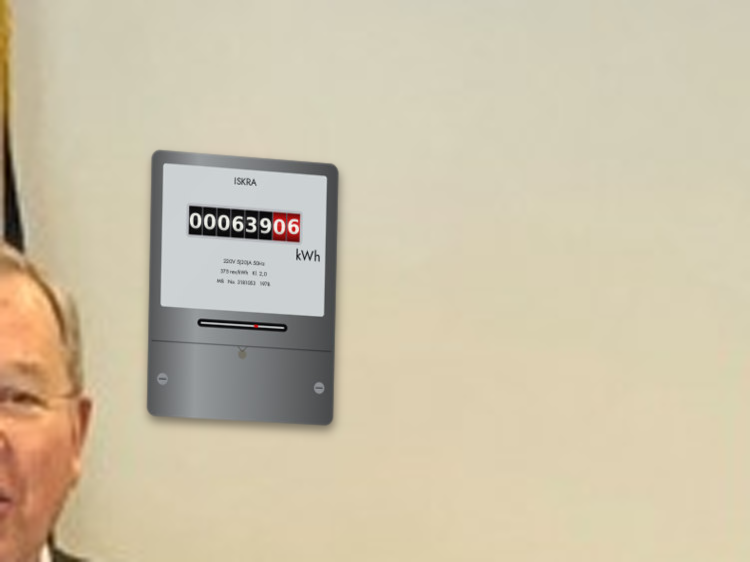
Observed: 639.06 kWh
